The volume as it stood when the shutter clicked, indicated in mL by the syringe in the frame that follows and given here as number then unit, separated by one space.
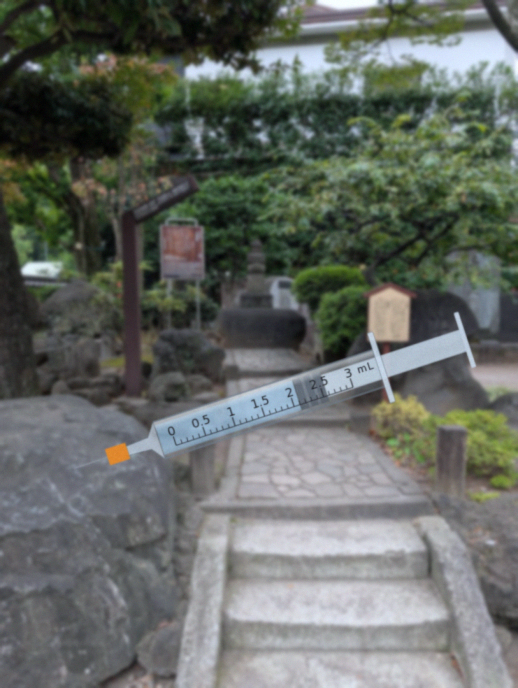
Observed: 2.1 mL
